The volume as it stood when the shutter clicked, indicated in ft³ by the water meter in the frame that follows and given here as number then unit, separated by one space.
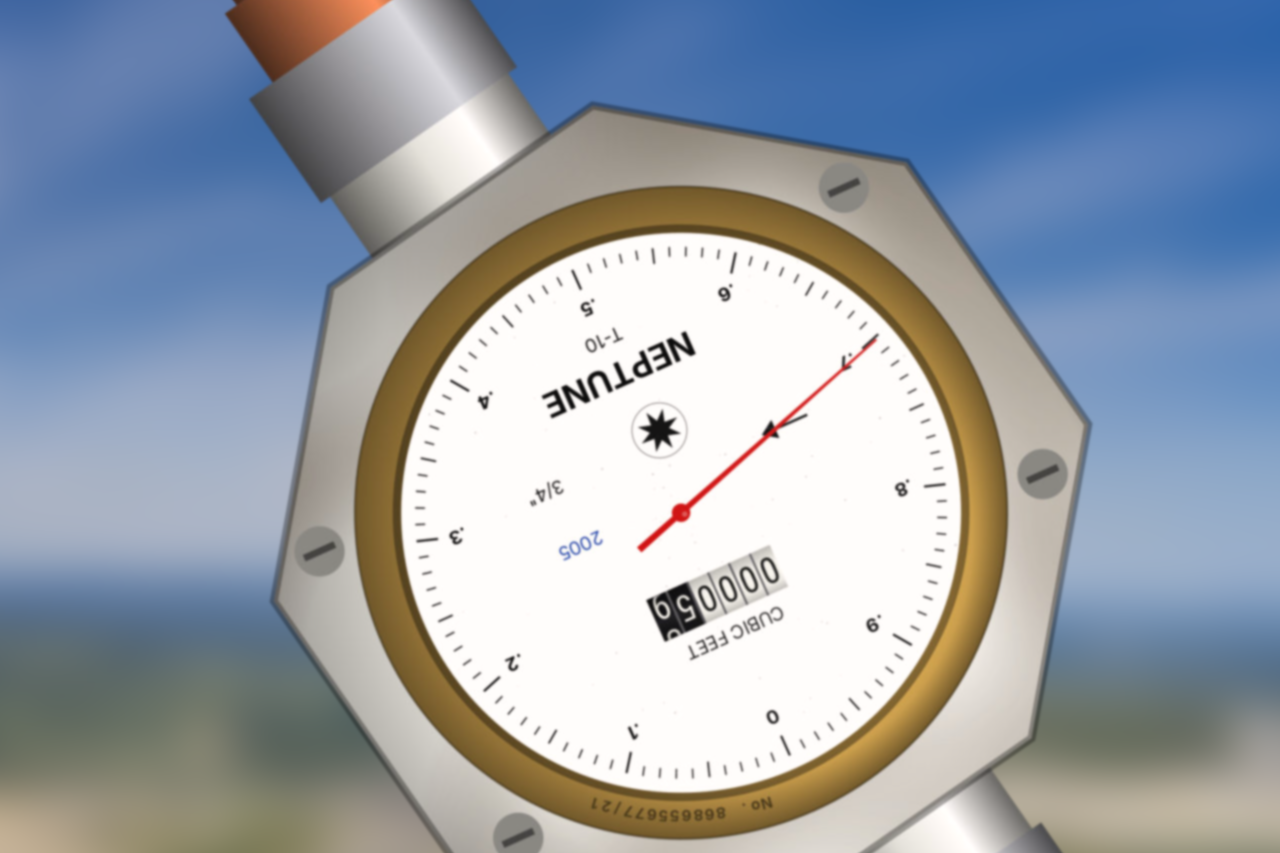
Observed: 58.70 ft³
